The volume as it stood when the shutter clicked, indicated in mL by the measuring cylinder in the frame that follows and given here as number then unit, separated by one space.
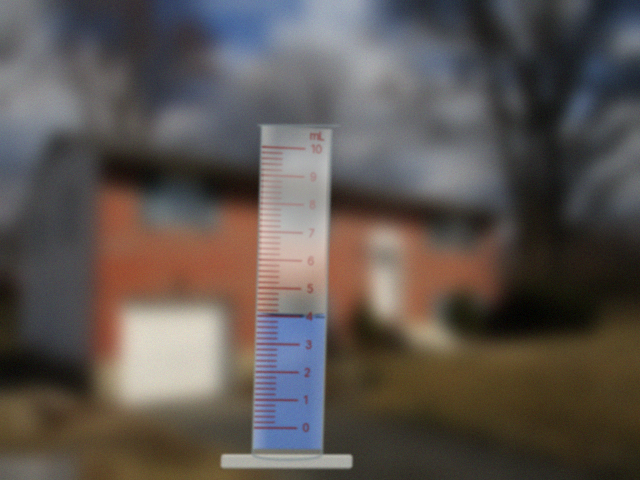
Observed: 4 mL
